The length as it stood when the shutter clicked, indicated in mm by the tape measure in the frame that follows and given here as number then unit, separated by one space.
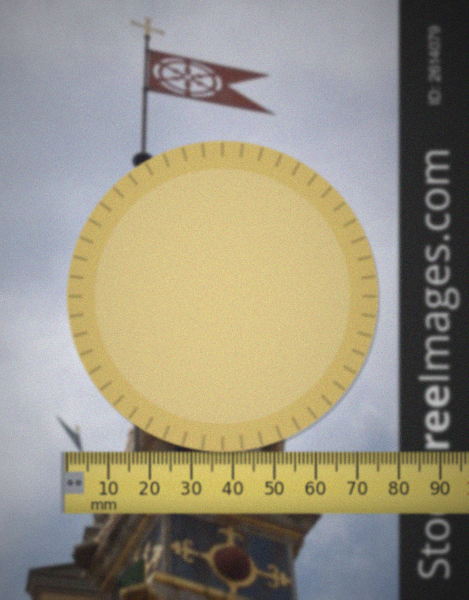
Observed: 75 mm
